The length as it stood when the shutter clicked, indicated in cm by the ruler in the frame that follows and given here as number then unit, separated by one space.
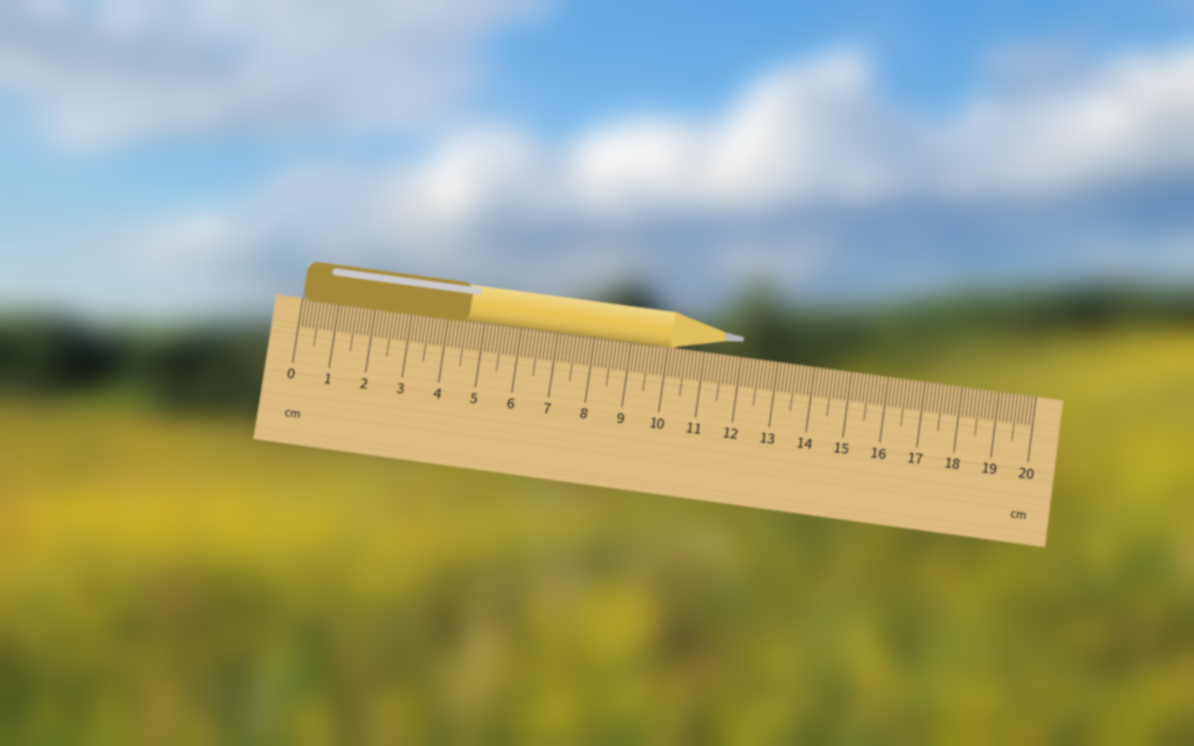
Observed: 12 cm
